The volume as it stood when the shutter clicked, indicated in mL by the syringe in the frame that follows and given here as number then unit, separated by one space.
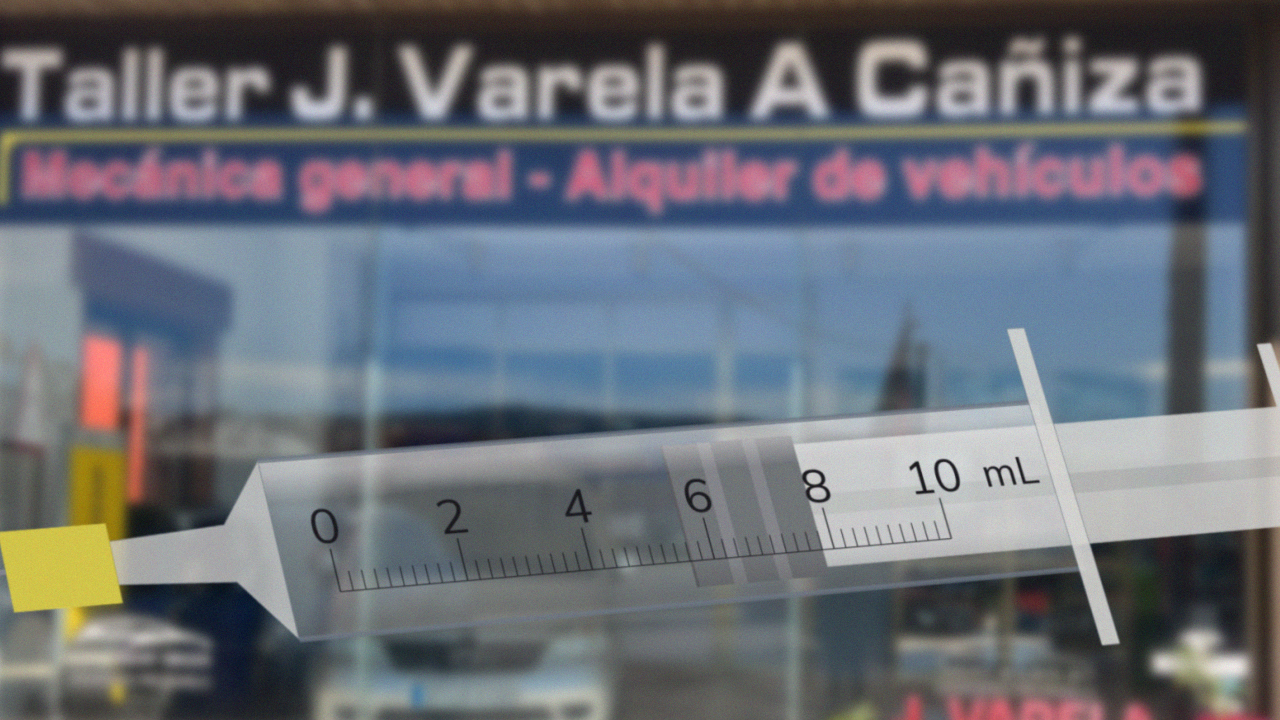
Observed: 5.6 mL
